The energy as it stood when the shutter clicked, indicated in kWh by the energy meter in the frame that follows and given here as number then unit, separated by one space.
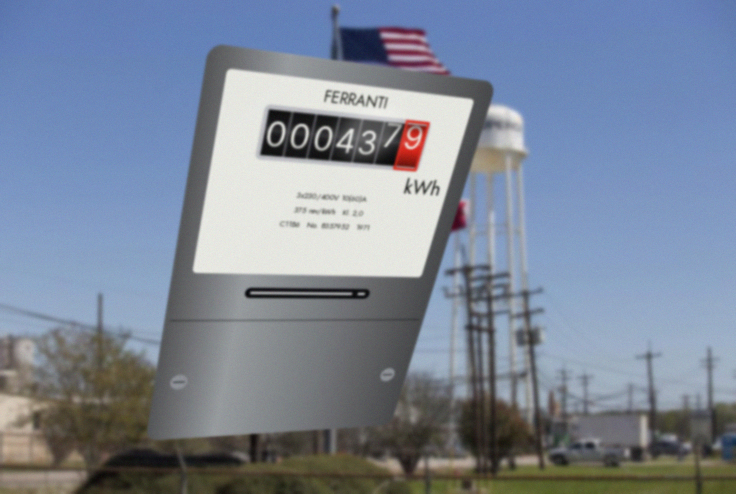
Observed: 437.9 kWh
